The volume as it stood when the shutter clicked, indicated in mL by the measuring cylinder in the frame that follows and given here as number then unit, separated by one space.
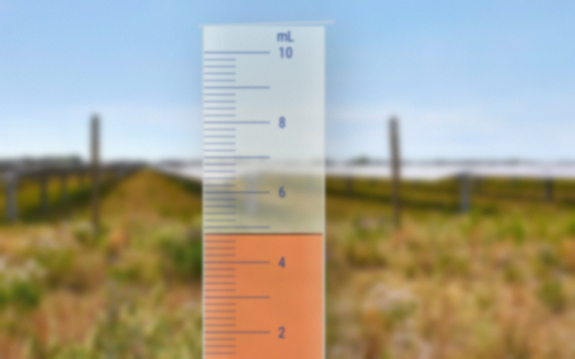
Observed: 4.8 mL
